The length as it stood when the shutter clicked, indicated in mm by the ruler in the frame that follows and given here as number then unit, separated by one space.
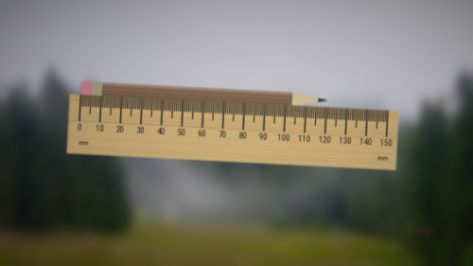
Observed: 120 mm
